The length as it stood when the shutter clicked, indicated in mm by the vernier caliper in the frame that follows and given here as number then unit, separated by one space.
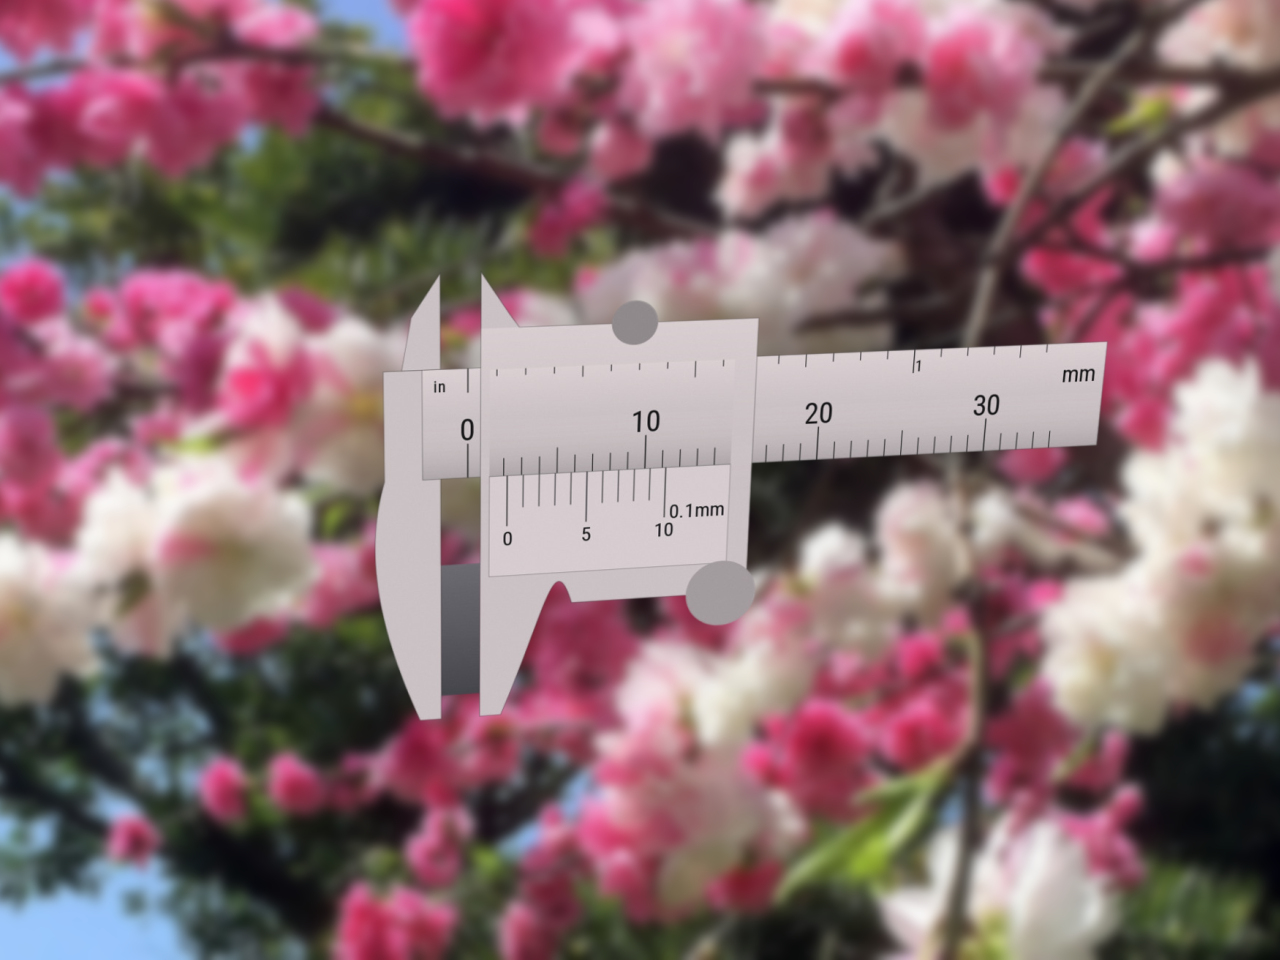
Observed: 2.2 mm
